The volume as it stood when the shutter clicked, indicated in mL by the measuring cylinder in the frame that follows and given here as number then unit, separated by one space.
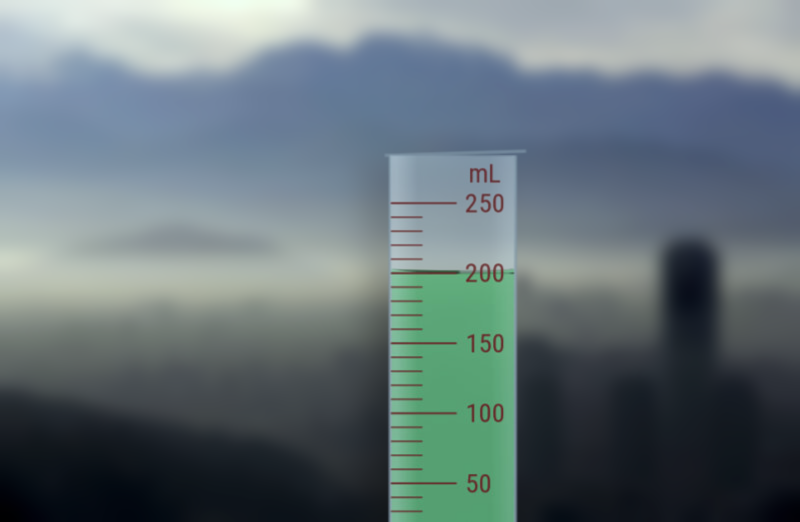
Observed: 200 mL
